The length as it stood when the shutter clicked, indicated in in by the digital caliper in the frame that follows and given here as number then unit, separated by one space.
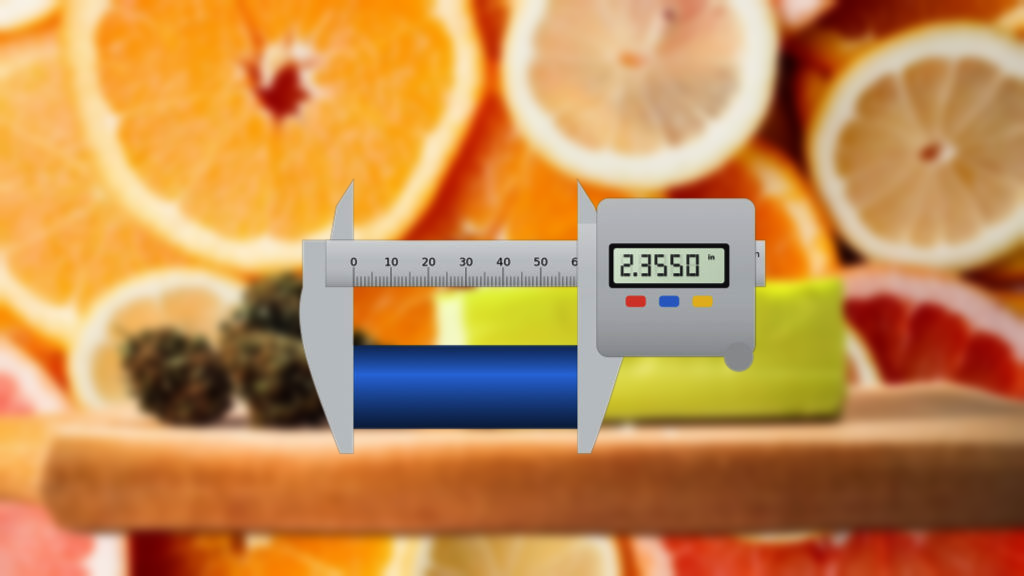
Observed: 2.3550 in
